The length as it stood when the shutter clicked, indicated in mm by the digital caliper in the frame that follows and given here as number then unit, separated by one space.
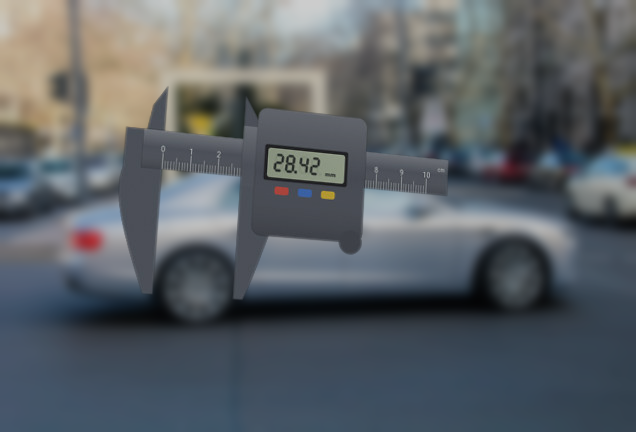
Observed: 28.42 mm
